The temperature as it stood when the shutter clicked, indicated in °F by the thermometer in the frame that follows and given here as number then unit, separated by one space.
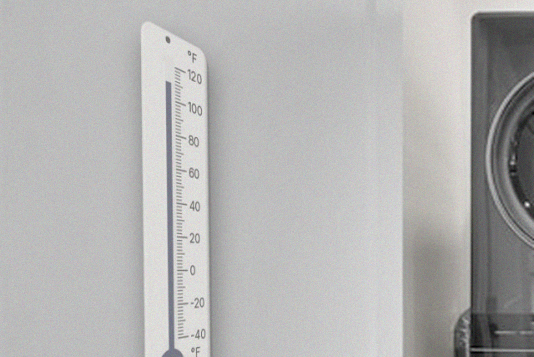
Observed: 110 °F
